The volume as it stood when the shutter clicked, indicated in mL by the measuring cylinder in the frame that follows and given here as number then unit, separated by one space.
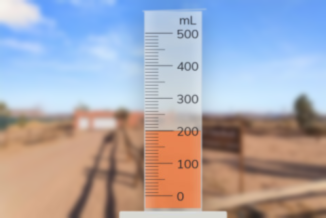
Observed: 200 mL
